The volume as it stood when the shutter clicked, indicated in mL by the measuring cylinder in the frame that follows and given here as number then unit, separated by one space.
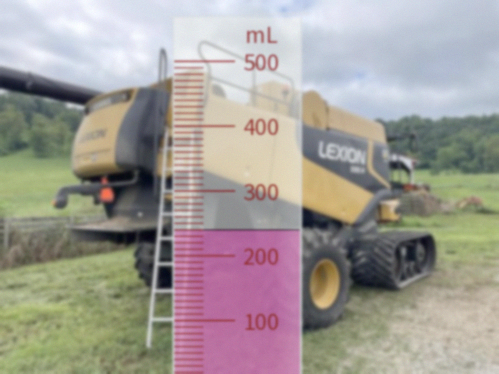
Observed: 240 mL
